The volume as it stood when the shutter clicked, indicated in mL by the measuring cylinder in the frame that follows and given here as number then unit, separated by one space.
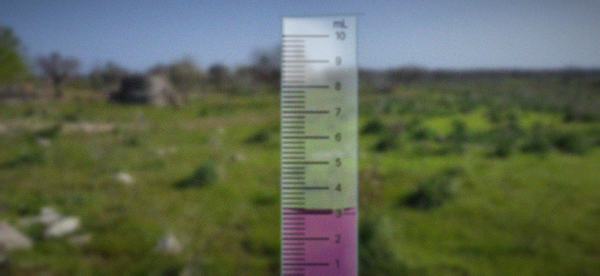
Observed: 3 mL
